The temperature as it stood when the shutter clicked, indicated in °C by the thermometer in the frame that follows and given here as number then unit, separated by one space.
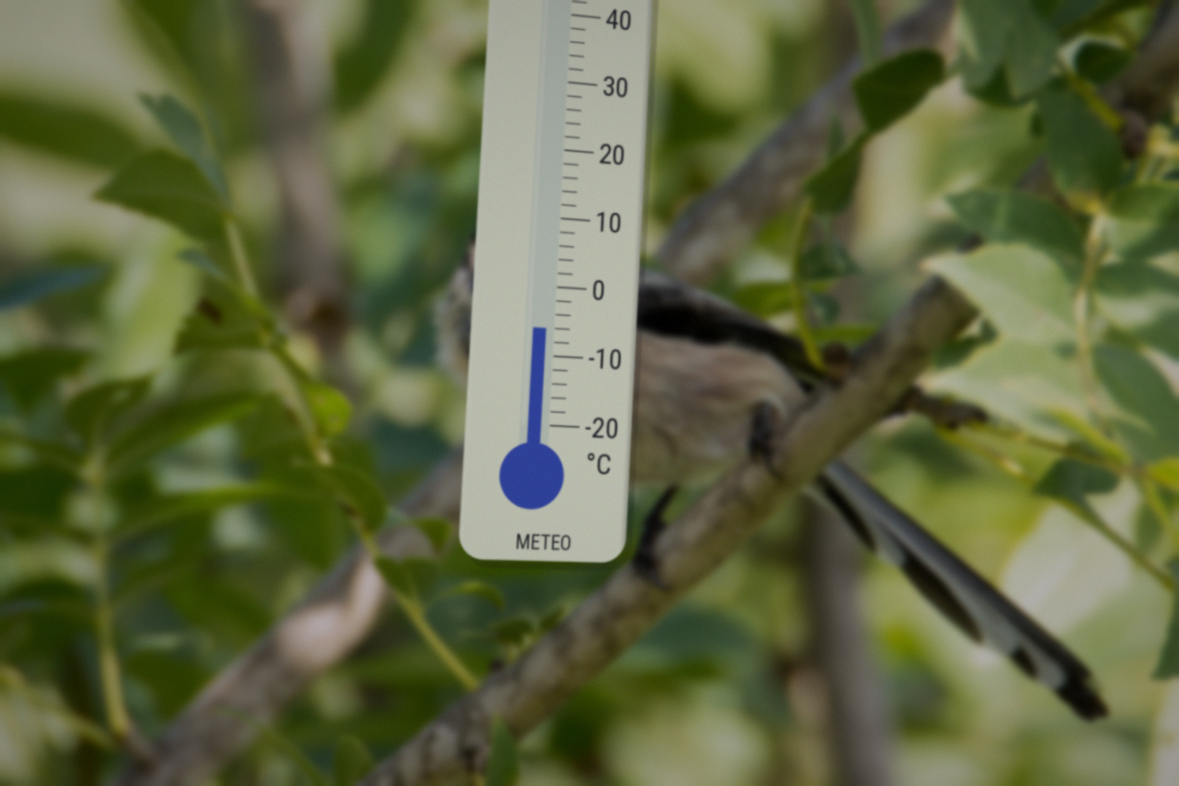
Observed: -6 °C
